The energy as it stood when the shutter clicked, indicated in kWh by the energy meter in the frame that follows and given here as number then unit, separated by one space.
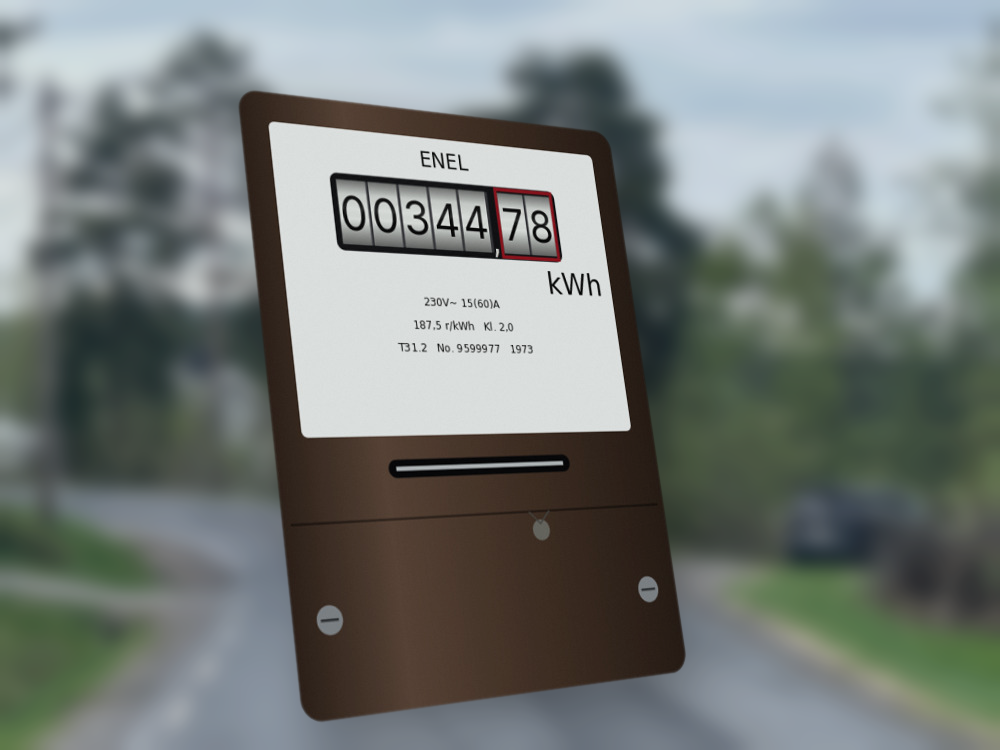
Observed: 344.78 kWh
